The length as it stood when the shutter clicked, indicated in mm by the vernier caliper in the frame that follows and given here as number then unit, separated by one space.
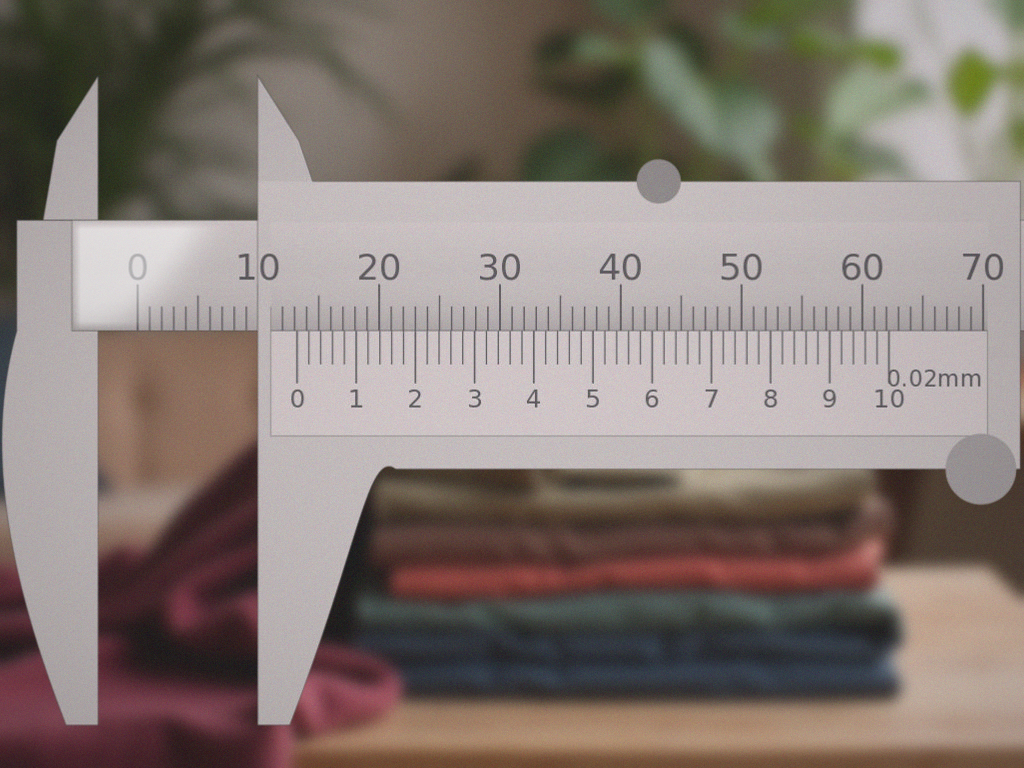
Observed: 13.2 mm
